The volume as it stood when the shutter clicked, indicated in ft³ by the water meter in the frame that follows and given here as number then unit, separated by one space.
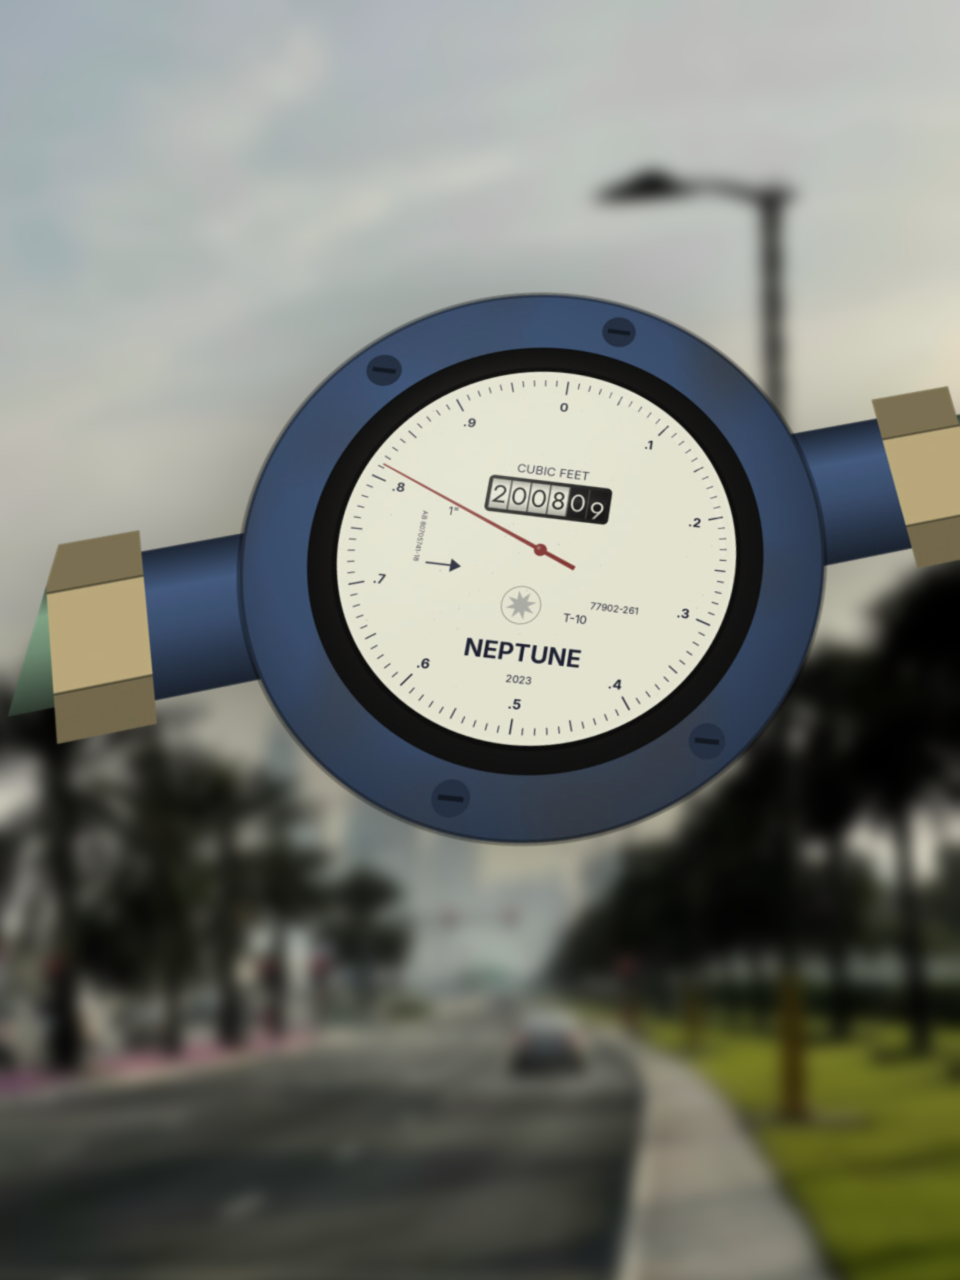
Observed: 200808.81 ft³
